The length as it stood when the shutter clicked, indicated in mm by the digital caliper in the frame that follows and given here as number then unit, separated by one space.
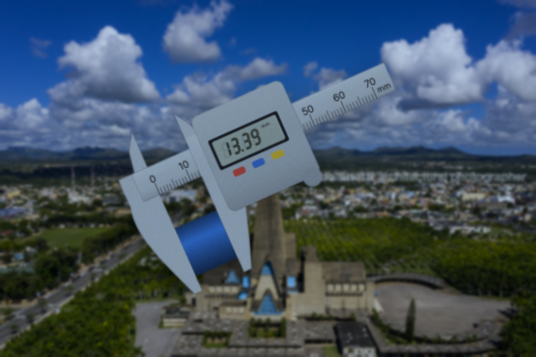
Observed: 13.39 mm
